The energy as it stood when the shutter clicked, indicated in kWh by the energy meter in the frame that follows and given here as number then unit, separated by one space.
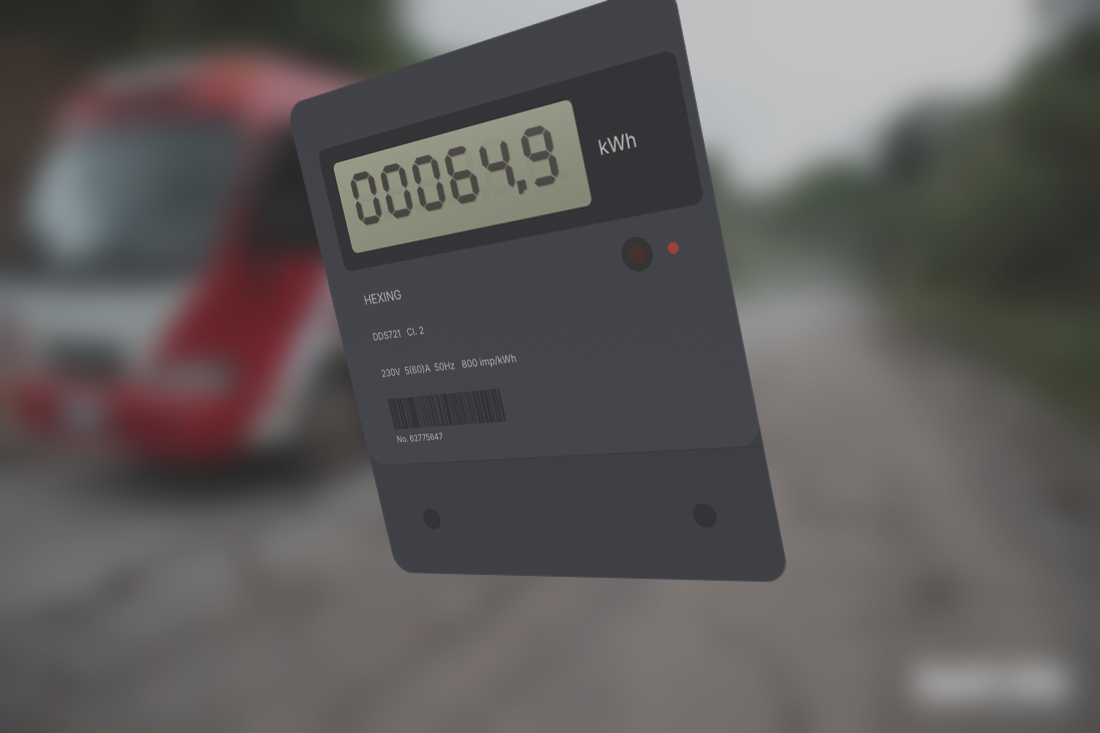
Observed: 64.9 kWh
